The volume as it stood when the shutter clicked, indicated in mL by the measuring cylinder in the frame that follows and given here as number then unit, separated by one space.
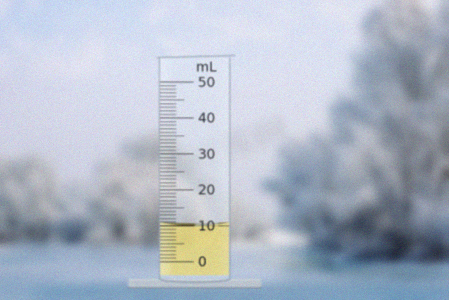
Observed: 10 mL
